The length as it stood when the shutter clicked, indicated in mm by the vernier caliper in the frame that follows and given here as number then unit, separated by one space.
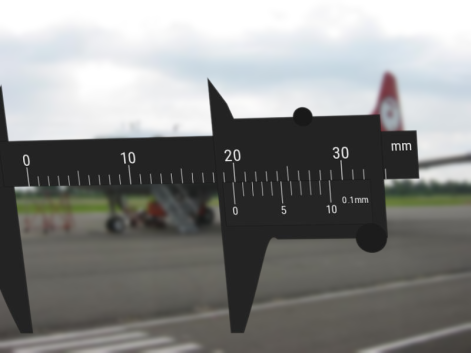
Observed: 19.8 mm
